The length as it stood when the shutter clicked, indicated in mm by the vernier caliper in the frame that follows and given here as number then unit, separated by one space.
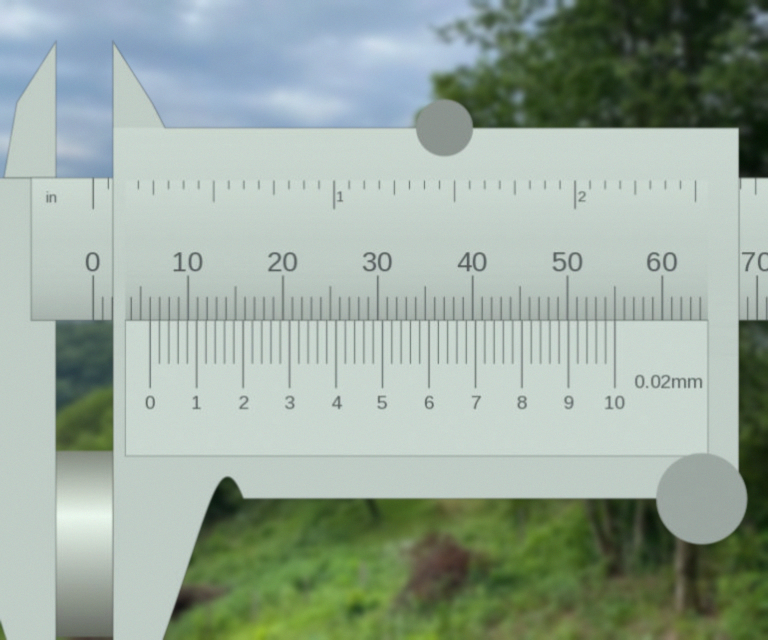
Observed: 6.0 mm
